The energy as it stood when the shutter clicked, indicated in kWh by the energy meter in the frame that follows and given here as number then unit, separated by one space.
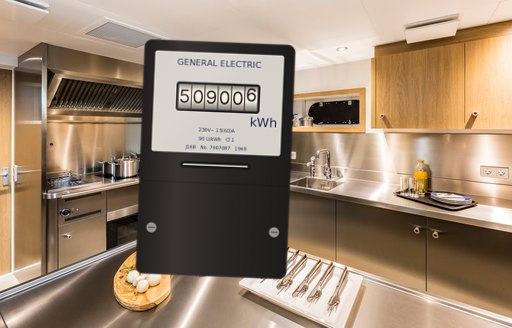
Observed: 509006 kWh
